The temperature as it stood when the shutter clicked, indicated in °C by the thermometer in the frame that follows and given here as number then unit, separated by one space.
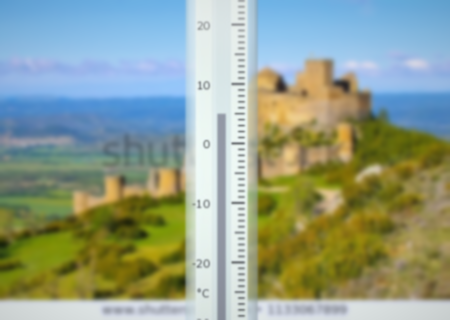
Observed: 5 °C
